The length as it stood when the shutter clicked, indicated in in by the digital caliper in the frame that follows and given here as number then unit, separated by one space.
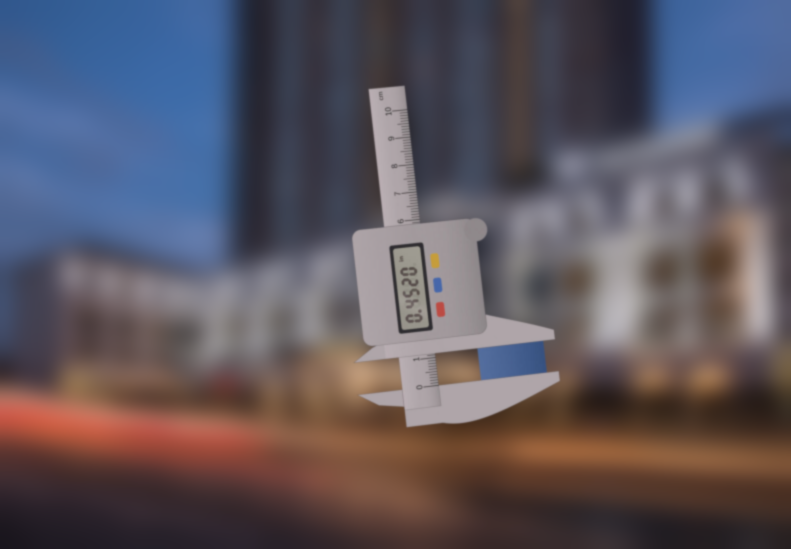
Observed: 0.4520 in
